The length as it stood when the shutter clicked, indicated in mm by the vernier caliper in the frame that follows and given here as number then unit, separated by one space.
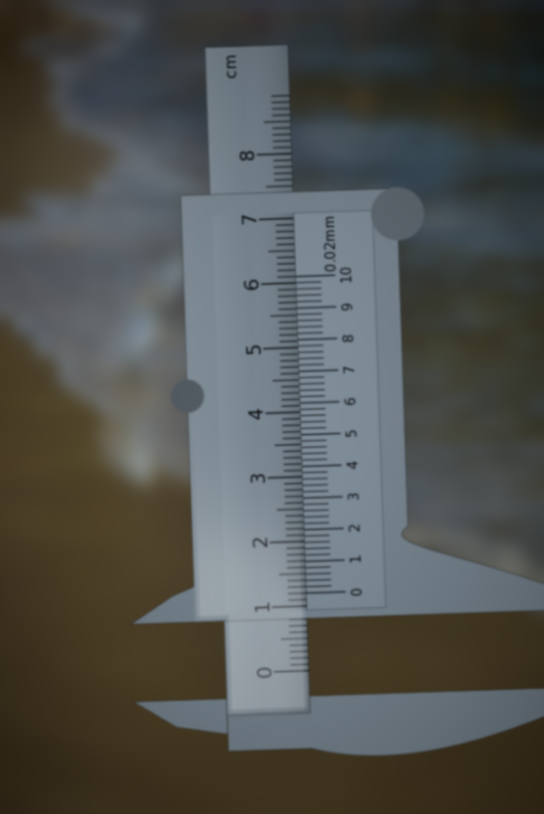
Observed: 12.0 mm
